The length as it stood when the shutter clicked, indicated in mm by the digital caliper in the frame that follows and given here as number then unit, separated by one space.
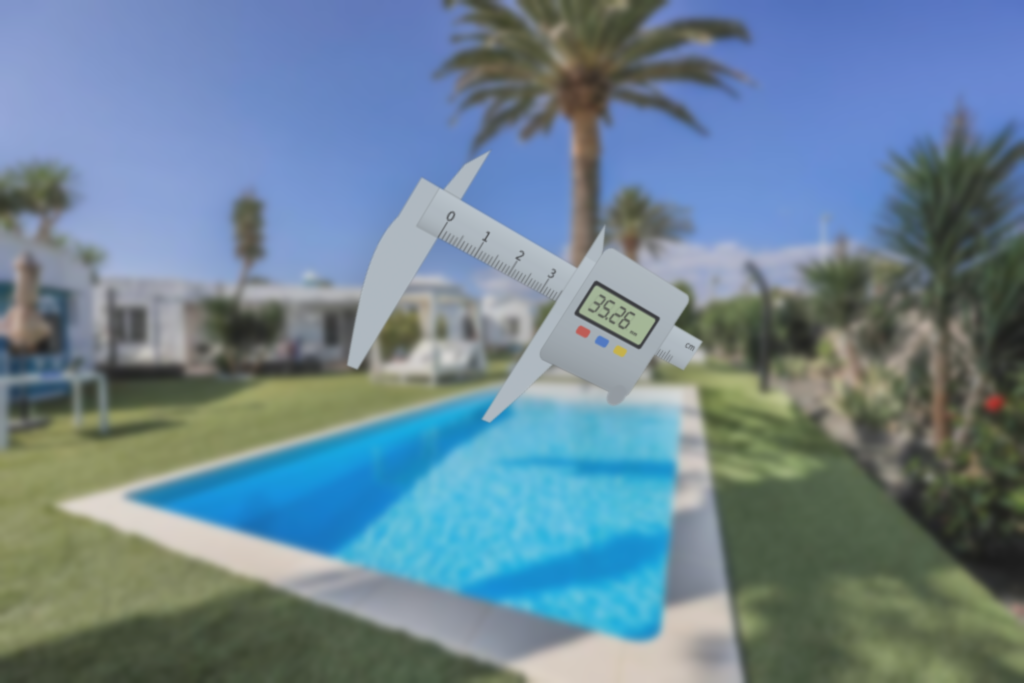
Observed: 35.26 mm
